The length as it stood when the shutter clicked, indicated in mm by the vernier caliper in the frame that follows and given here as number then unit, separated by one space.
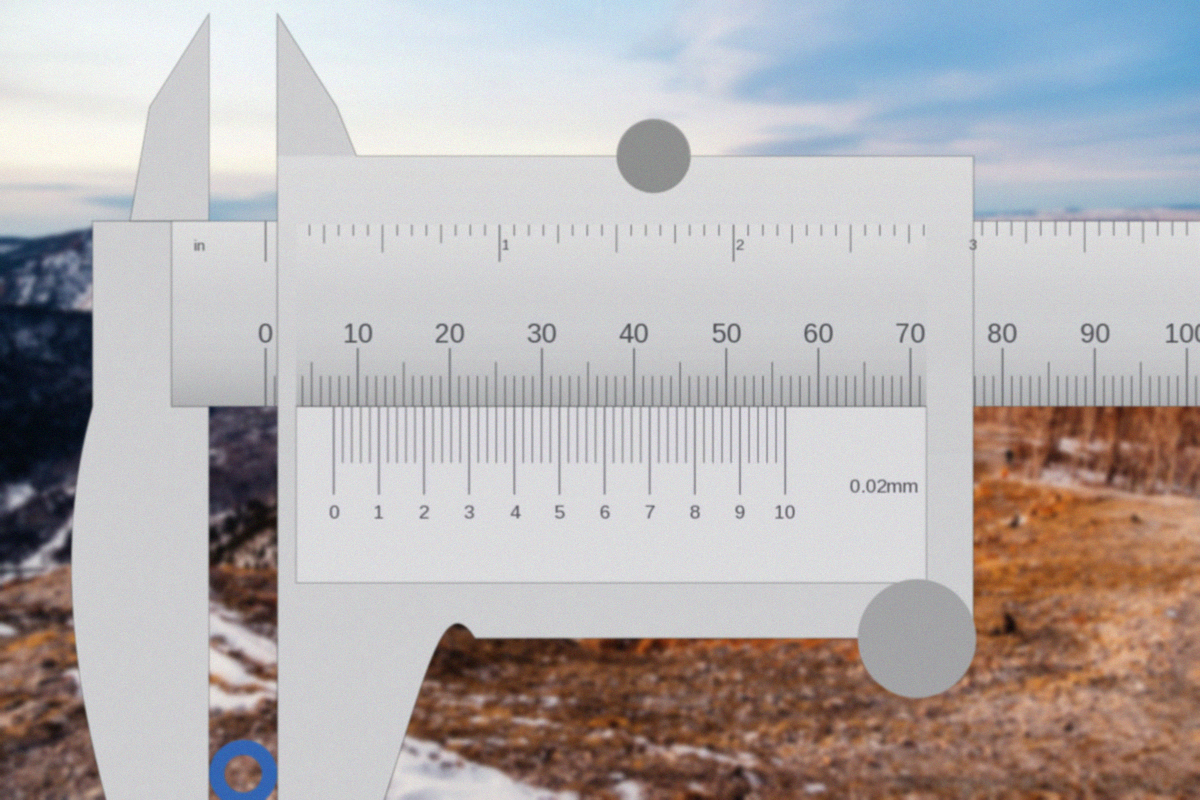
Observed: 7.4 mm
